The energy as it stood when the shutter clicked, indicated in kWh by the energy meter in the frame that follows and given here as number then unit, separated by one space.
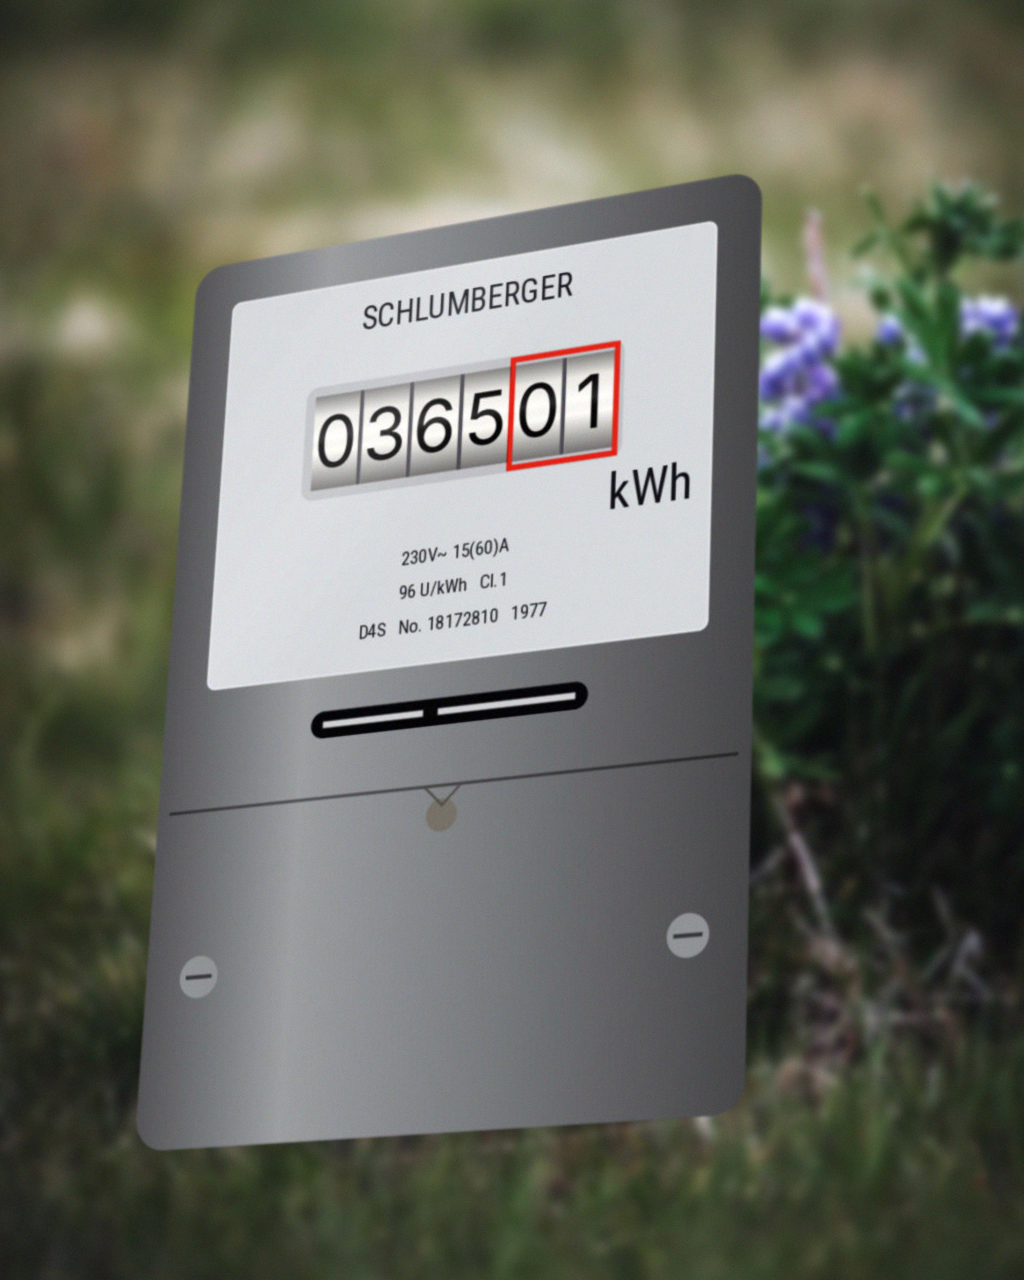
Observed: 365.01 kWh
